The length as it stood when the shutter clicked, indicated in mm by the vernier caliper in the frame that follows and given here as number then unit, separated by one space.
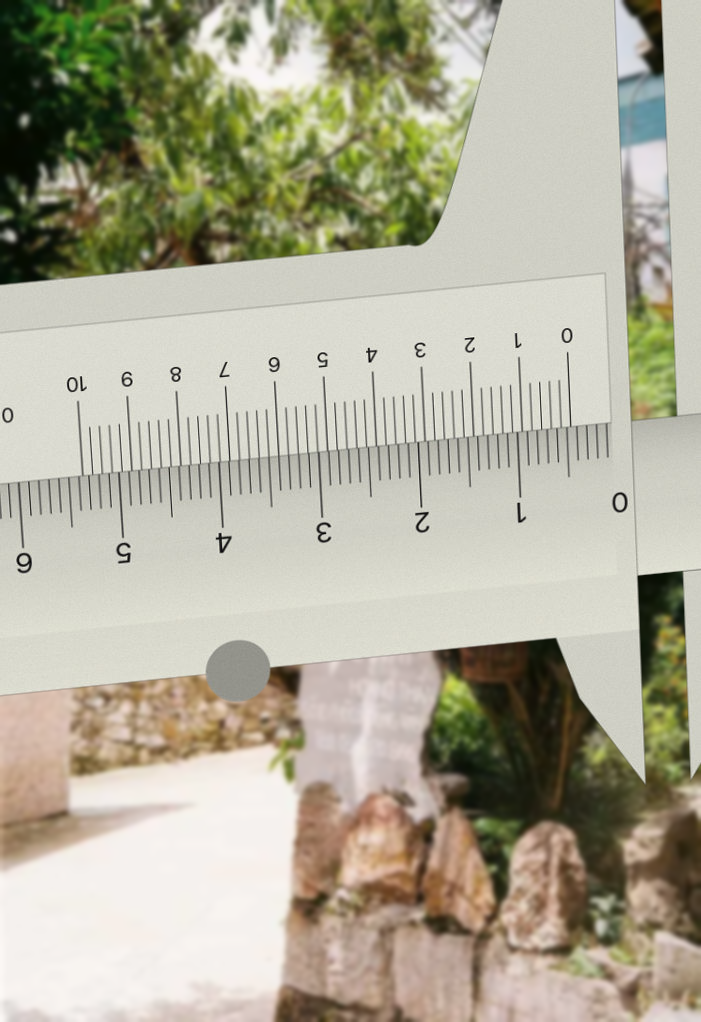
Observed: 4.6 mm
